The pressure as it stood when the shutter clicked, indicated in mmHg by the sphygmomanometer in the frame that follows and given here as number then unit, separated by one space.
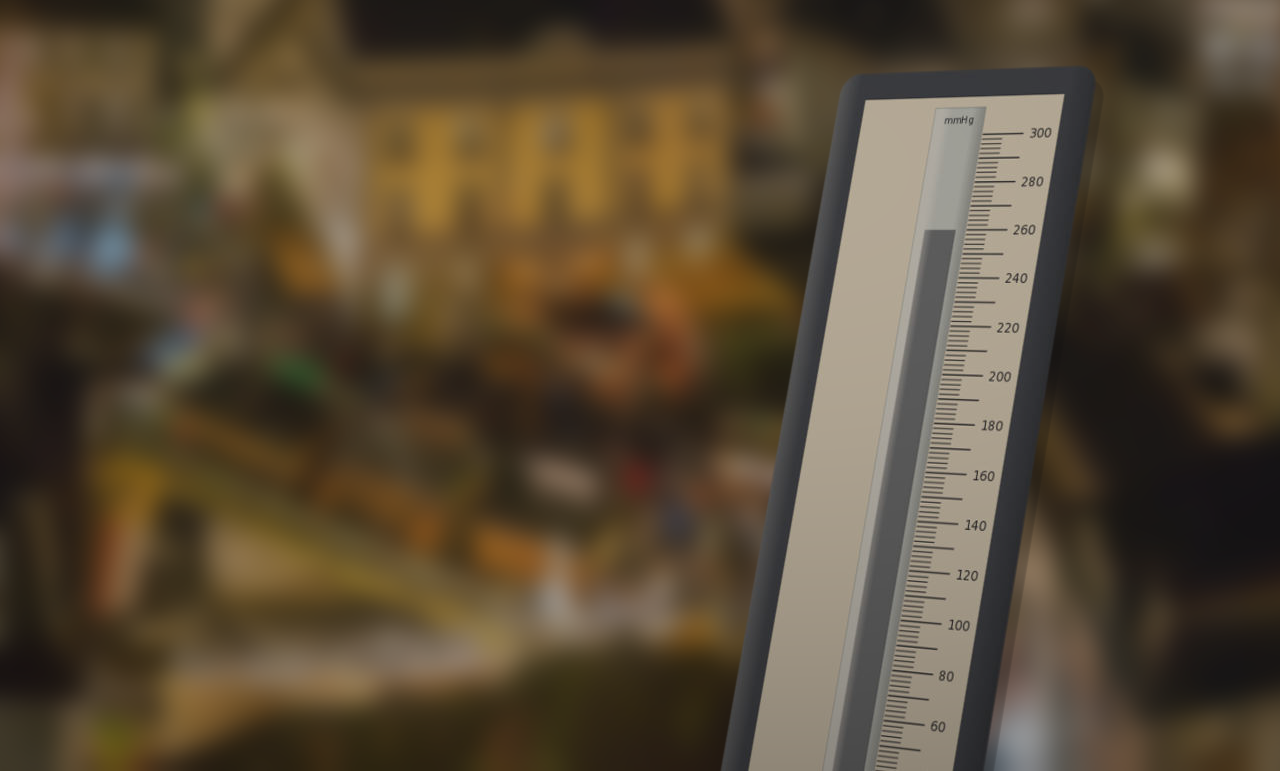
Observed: 260 mmHg
